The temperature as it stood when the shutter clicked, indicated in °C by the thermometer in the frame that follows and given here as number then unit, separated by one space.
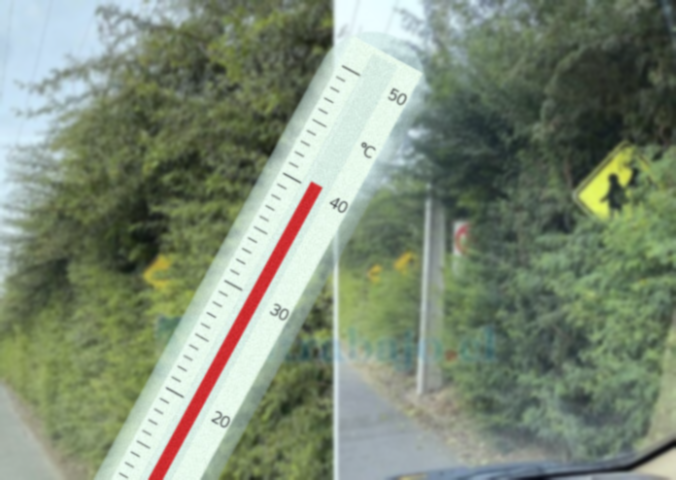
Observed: 40.5 °C
